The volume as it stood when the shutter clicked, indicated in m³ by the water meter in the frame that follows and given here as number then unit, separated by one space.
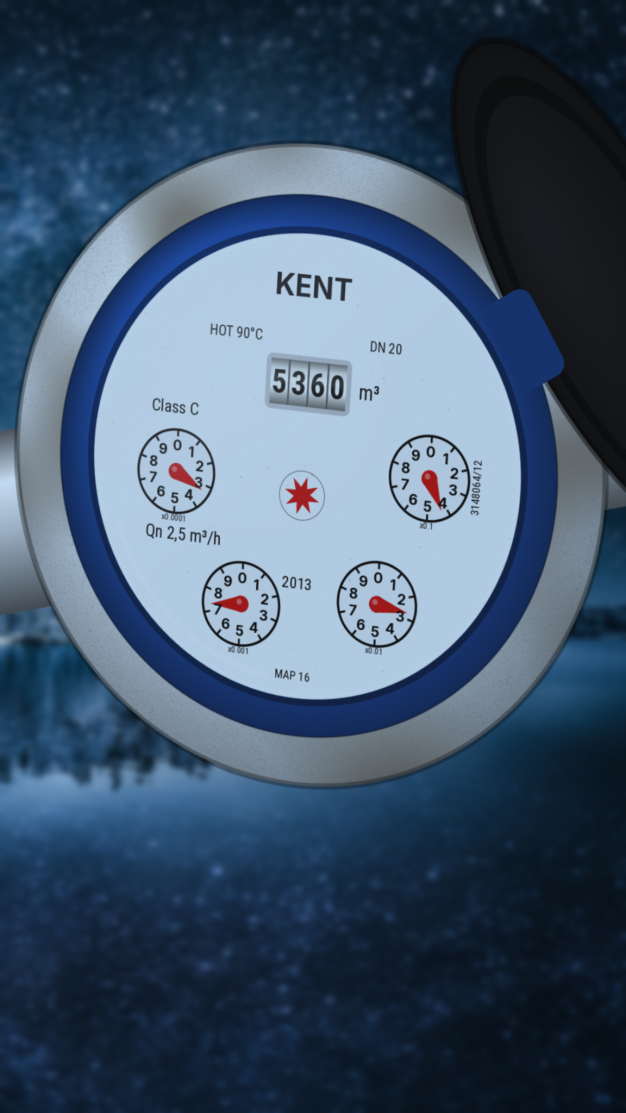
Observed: 5360.4273 m³
